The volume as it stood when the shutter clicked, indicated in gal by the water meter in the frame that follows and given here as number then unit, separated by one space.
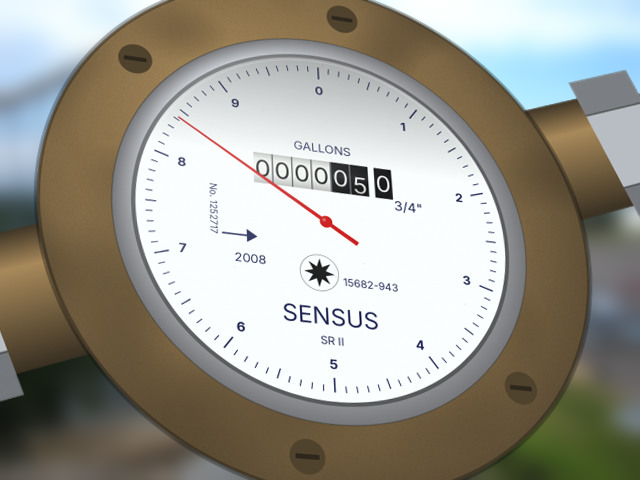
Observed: 48.4 gal
